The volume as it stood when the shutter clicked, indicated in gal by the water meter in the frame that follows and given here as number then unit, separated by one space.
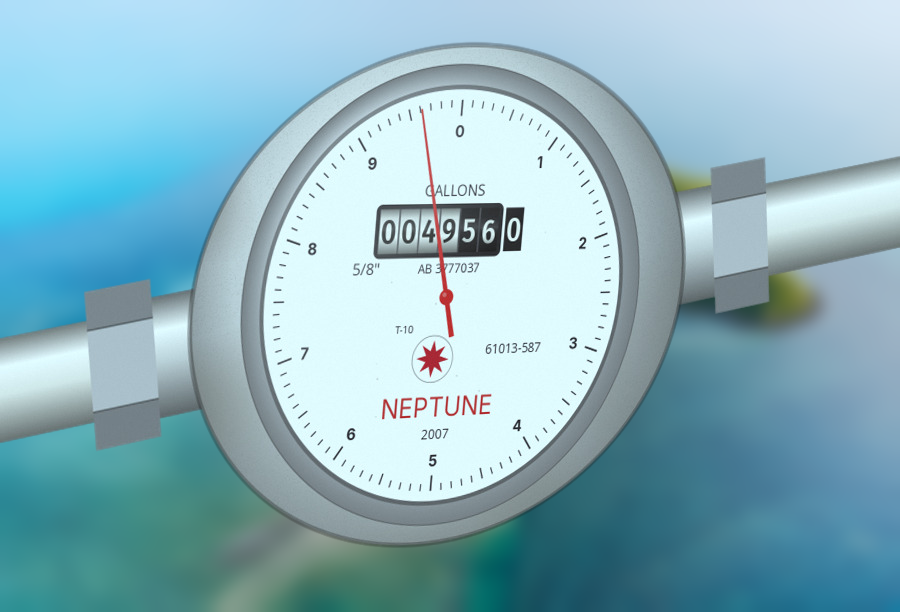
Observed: 49559.6 gal
